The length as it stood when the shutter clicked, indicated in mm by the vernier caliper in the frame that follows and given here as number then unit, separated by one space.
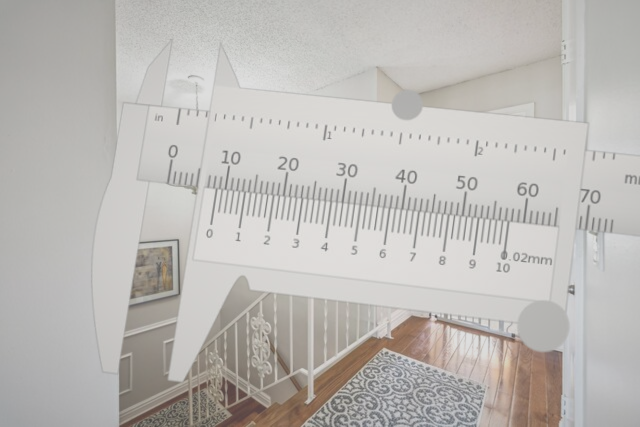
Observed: 8.5 mm
